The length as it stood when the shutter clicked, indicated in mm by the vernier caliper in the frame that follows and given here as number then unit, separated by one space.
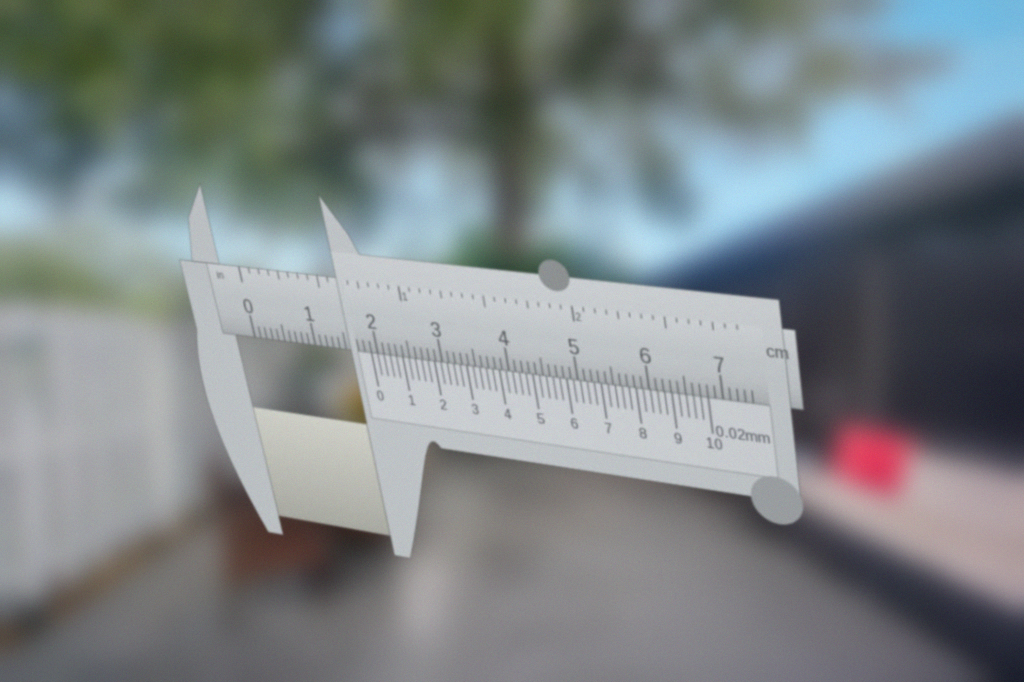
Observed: 19.0 mm
